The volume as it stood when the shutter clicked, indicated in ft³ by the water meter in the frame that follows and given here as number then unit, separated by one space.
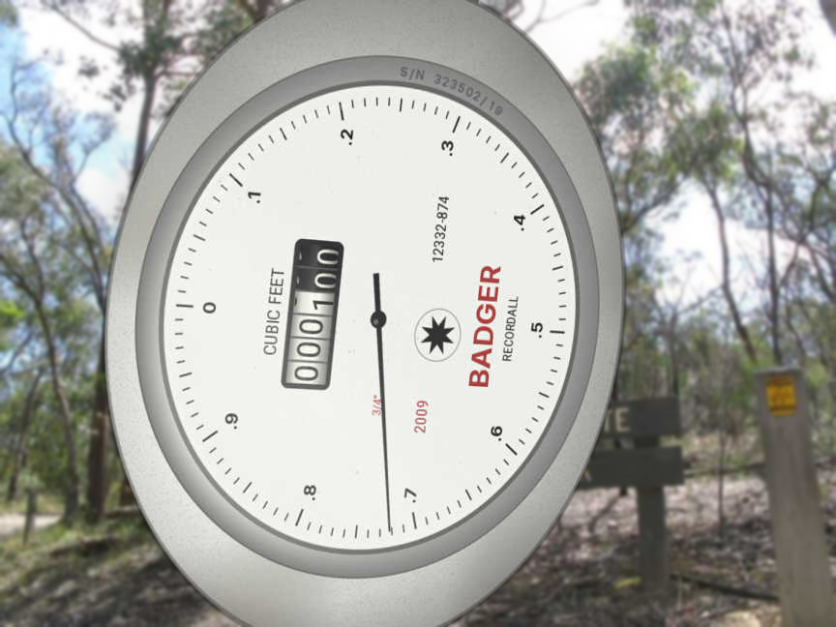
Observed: 99.72 ft³
